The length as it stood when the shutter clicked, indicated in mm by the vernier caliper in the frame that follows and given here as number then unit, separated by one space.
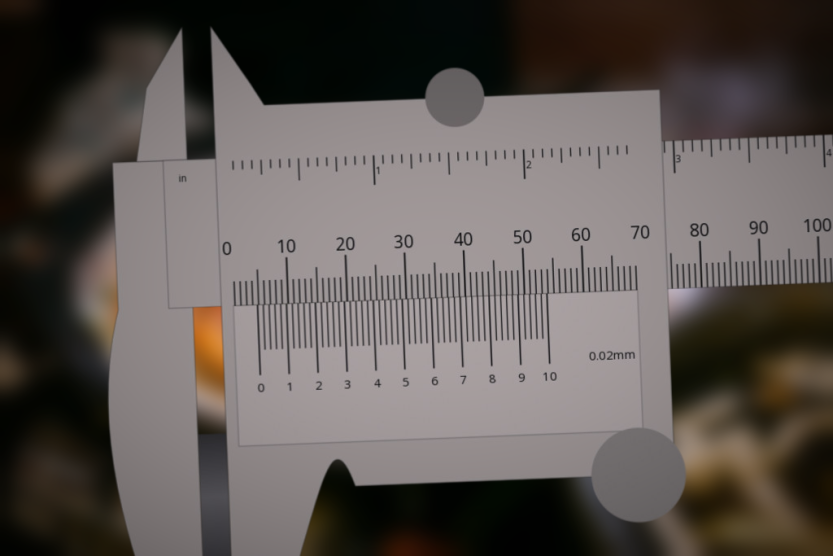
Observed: 4.8 mm
